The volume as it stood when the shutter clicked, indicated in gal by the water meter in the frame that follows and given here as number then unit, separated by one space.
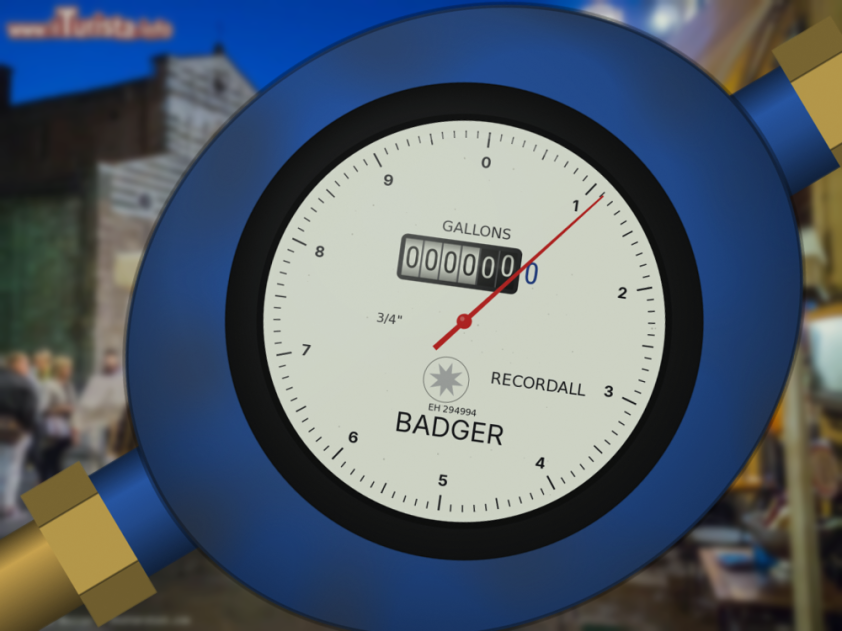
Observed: 1.1 gal
